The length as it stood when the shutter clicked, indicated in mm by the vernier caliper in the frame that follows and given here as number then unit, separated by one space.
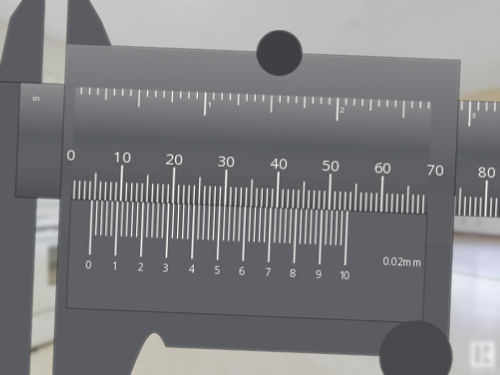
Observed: 4.5 mm
